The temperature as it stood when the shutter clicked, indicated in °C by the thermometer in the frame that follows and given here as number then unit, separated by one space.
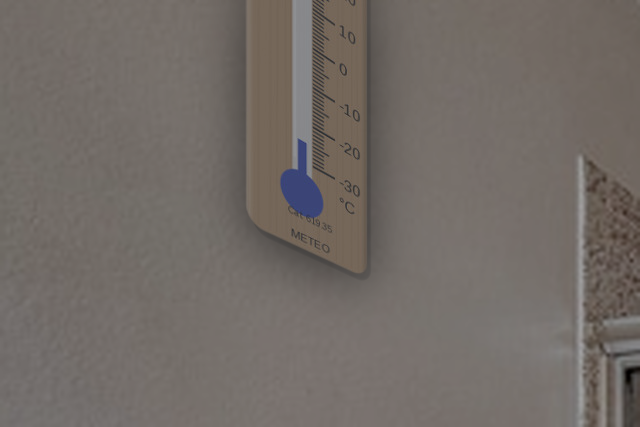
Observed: -25 °C
